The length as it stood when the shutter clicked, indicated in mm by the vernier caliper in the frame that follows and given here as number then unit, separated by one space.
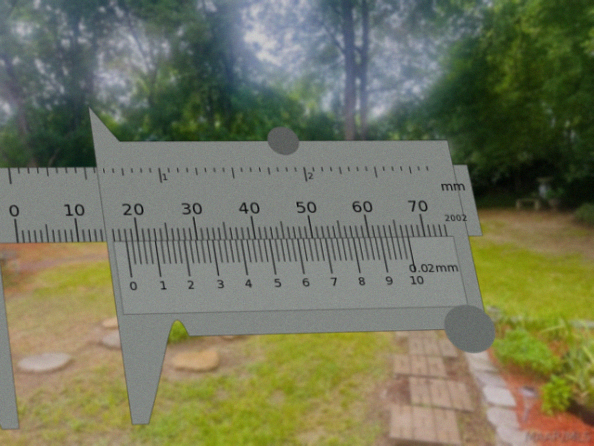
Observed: 18.0 mm
